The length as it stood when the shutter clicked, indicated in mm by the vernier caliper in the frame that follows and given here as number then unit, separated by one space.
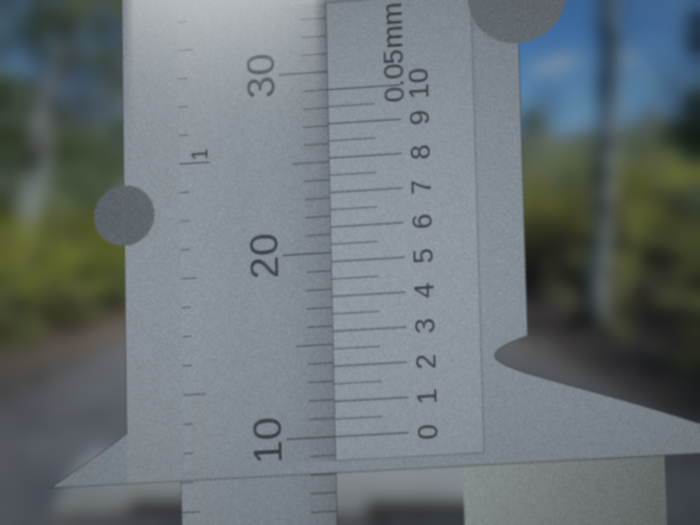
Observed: 10.0 mm
